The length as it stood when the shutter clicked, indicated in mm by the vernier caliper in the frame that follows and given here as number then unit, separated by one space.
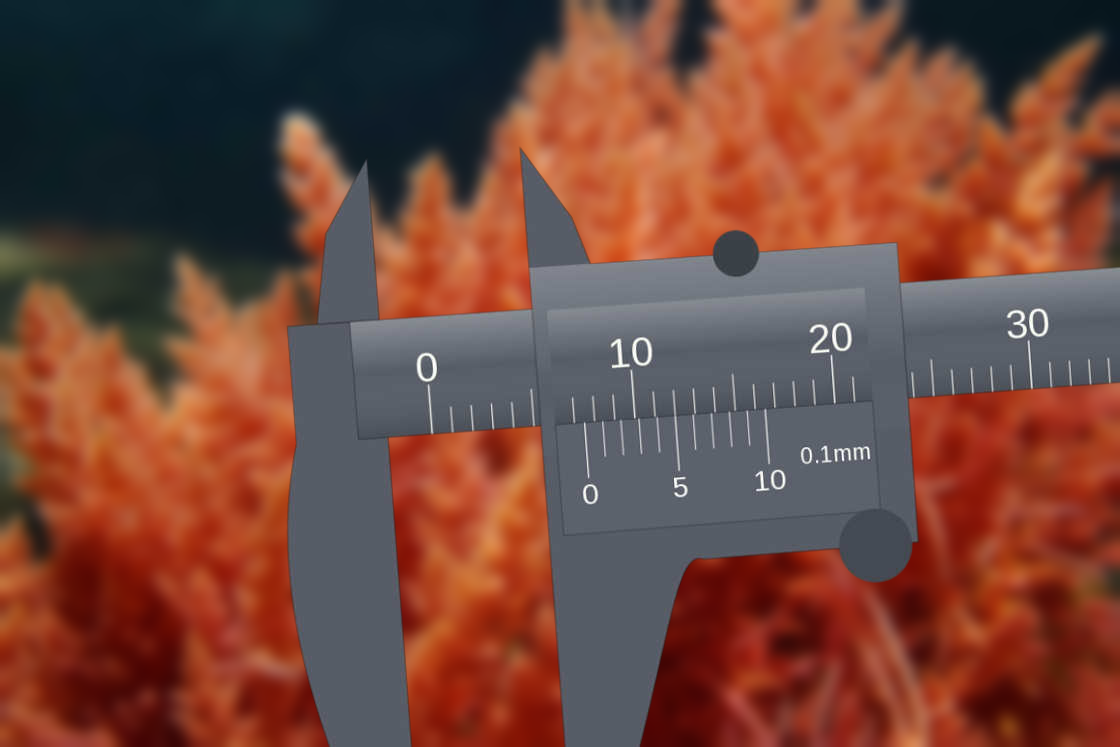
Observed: 7.5 mm
